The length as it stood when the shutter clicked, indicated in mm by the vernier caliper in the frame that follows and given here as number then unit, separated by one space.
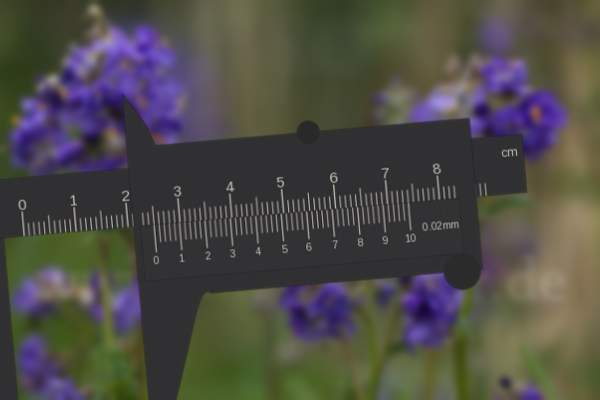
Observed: 25.0 mm
